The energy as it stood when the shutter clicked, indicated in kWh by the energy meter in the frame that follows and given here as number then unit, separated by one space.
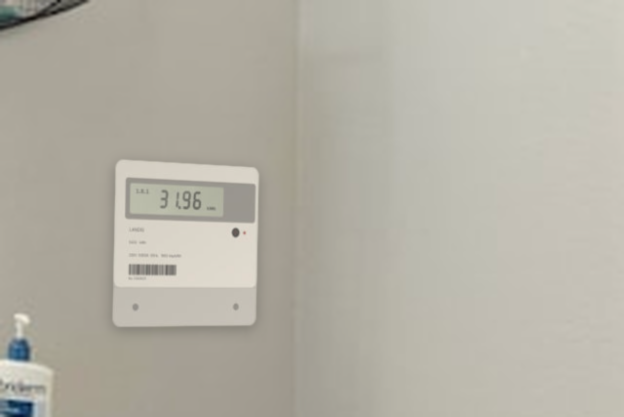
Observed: 31.96 kWh
